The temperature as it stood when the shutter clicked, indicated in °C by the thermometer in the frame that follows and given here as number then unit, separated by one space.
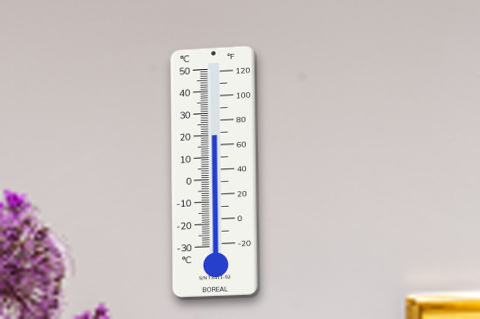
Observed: 20 °C
